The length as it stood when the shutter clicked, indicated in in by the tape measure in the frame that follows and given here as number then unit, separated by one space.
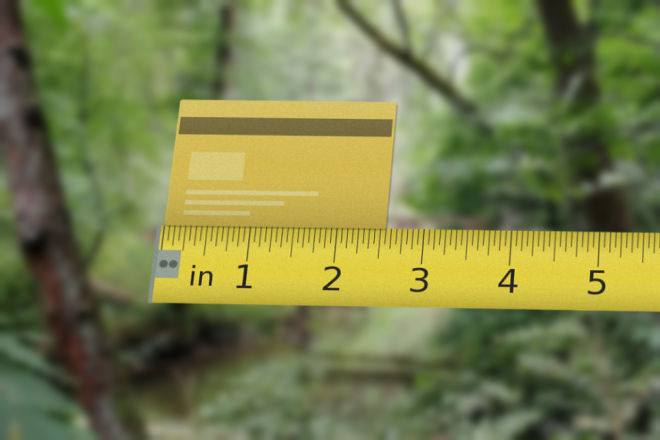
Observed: 2.5625 in
